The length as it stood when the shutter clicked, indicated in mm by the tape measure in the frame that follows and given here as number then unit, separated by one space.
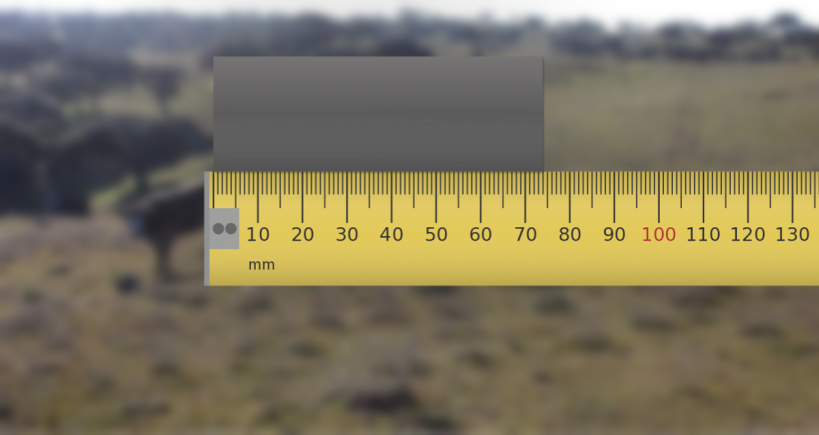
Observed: 74 mm
